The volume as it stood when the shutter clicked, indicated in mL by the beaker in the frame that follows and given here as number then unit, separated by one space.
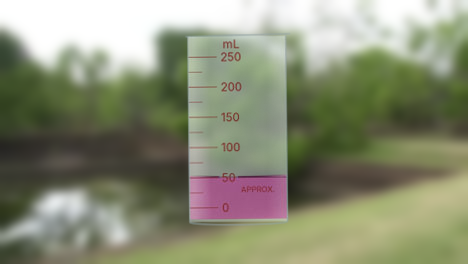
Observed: 50 mL
